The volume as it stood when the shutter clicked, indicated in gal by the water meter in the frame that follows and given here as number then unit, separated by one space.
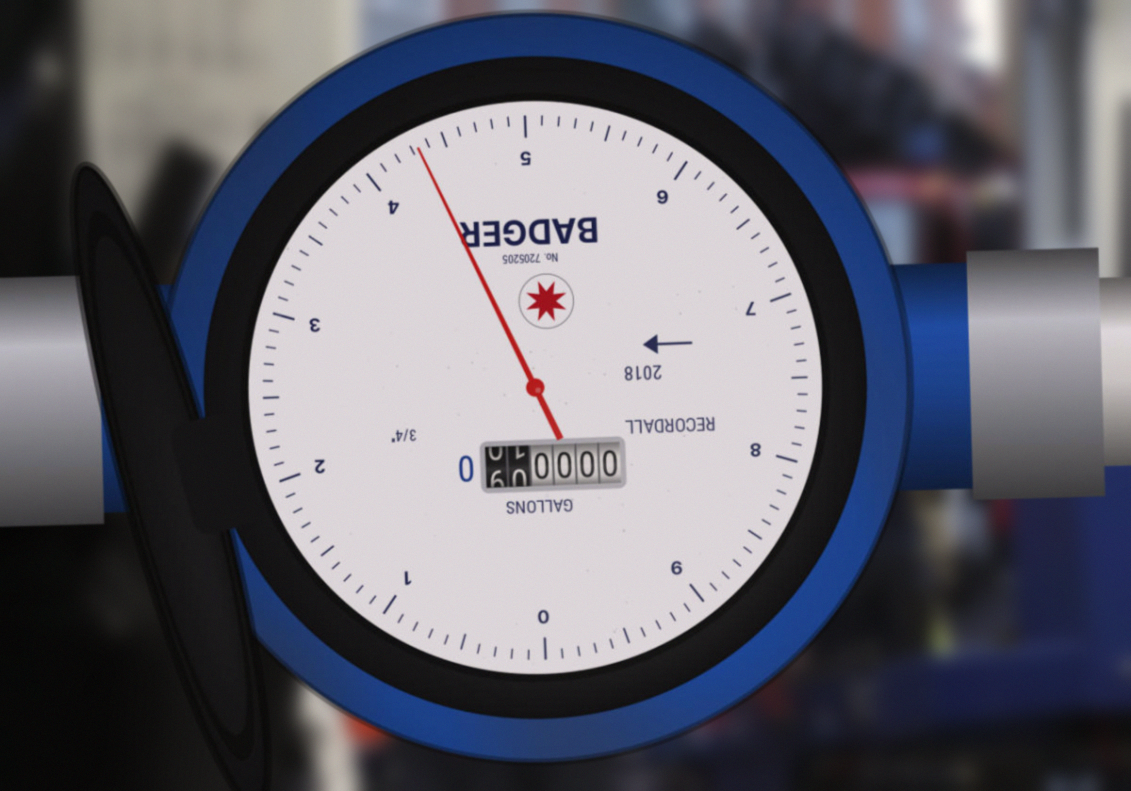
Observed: 94.3 gal
